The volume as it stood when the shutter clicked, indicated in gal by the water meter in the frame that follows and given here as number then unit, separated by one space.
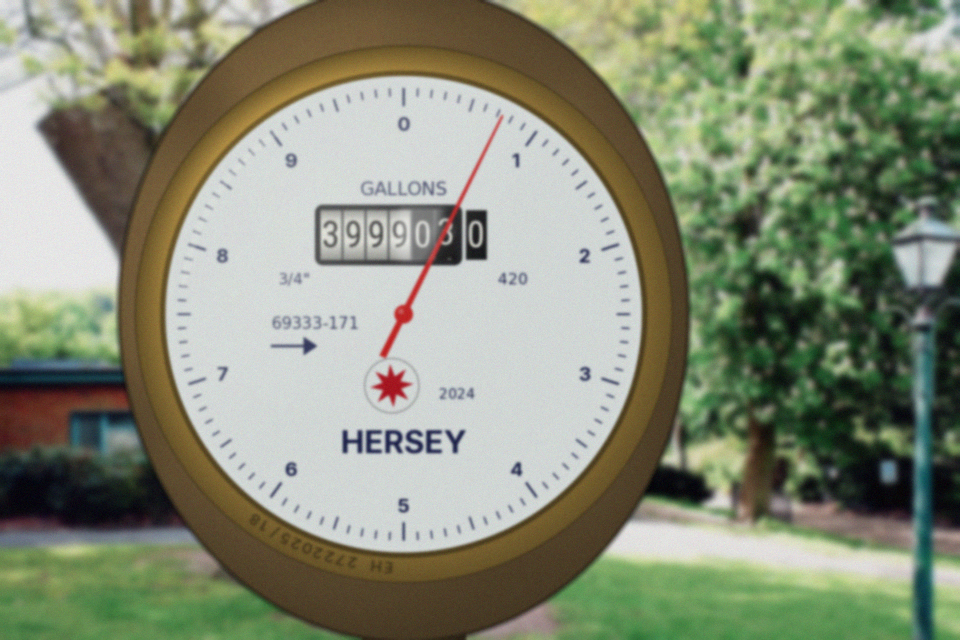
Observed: 3999030.7 gal
